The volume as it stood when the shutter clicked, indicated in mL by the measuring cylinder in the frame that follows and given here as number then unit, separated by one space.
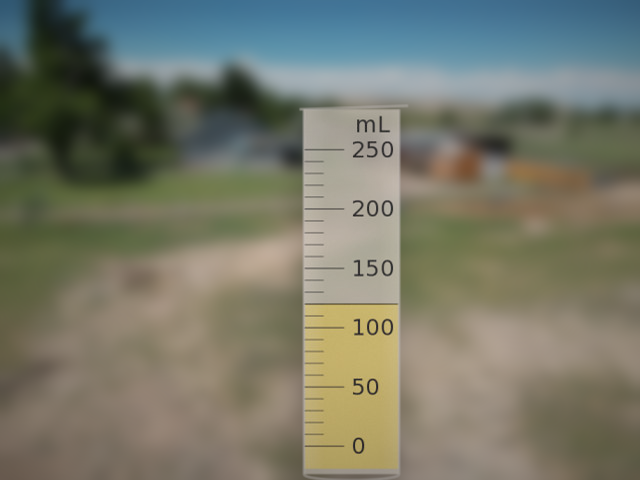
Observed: 120 mL
